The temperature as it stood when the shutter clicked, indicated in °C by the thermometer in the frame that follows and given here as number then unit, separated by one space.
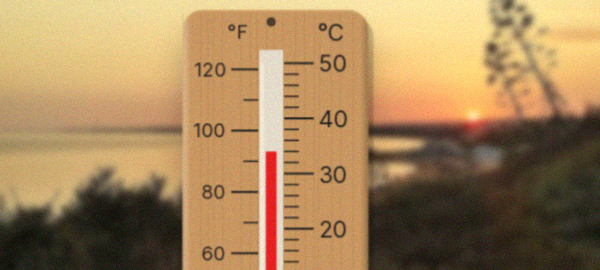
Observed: 34 °C
